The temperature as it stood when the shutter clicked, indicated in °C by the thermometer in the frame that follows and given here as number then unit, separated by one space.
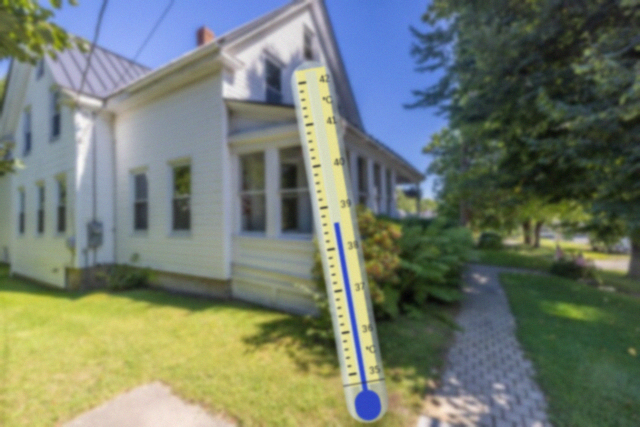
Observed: 38.6 °C
